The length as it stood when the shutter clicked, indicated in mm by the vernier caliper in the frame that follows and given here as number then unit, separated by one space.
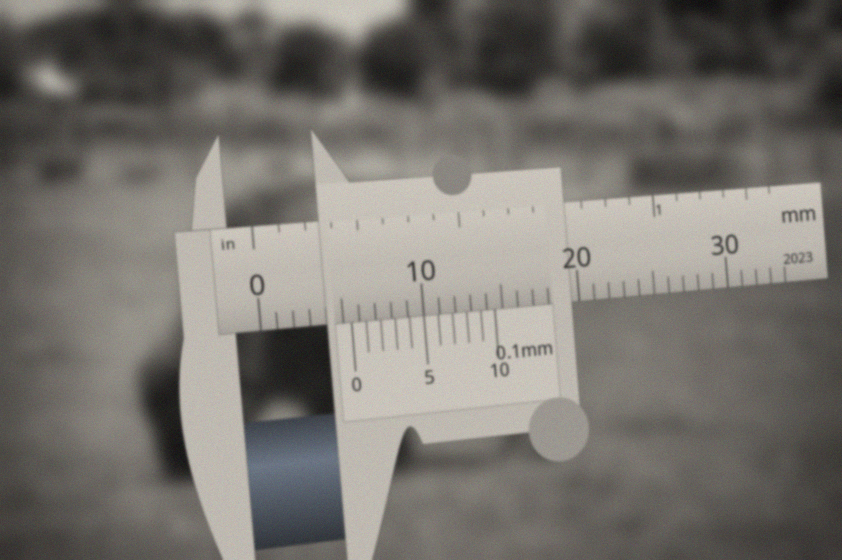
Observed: 5.5 mm
